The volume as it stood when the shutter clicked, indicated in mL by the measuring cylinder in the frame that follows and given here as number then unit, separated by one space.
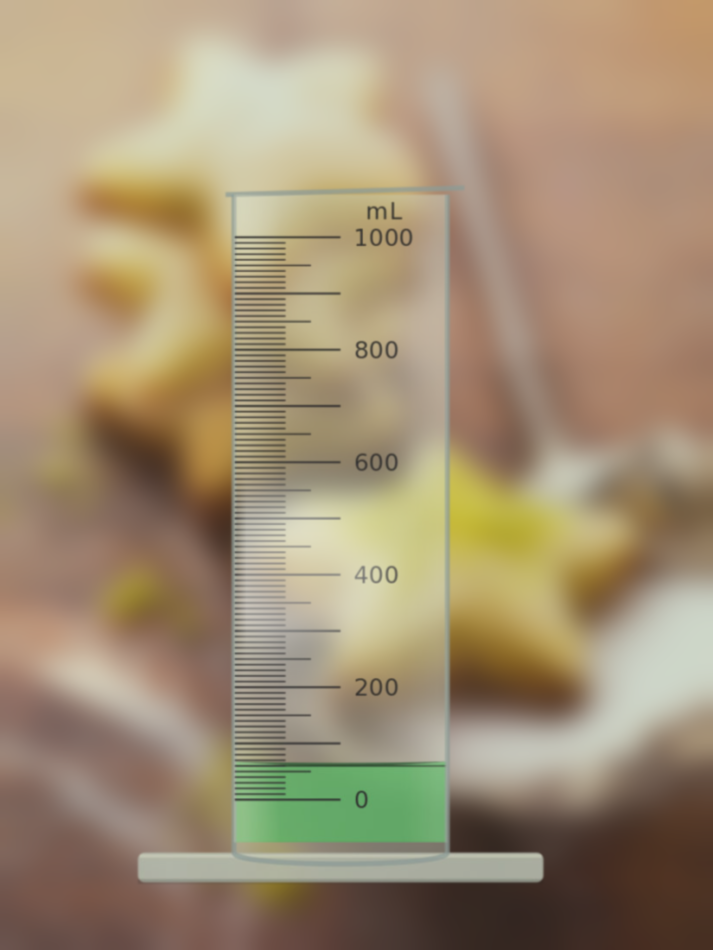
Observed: 60 mL
